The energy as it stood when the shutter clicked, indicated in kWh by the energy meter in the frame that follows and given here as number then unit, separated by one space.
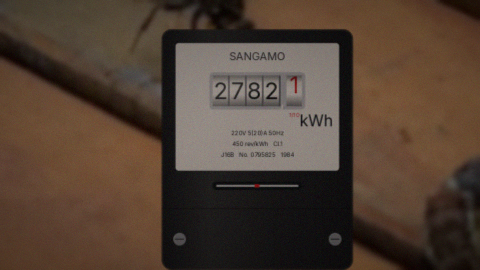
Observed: 2782.1 kWh
